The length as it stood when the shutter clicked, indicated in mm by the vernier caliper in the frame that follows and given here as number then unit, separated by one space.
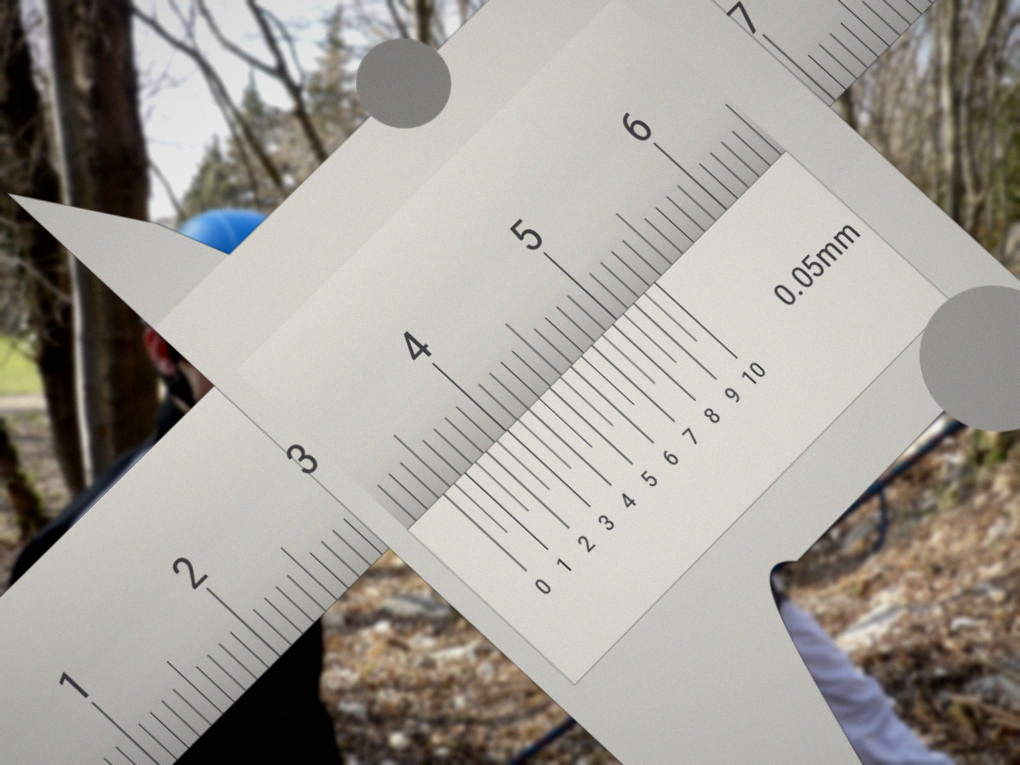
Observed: 34.4 mm
